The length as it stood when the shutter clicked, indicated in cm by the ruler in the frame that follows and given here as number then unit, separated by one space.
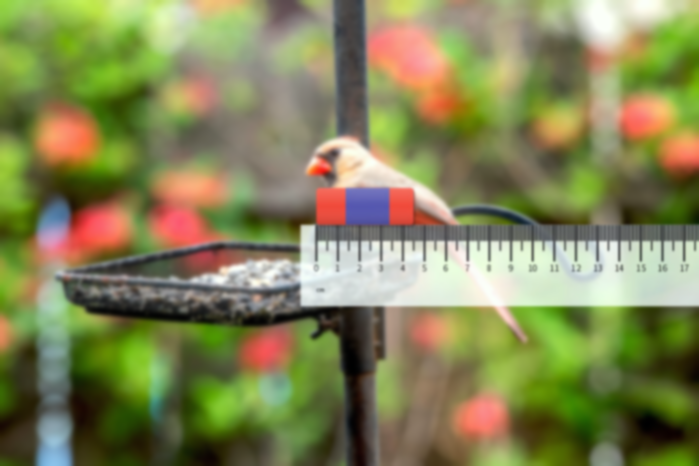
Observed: 4.5 cm
